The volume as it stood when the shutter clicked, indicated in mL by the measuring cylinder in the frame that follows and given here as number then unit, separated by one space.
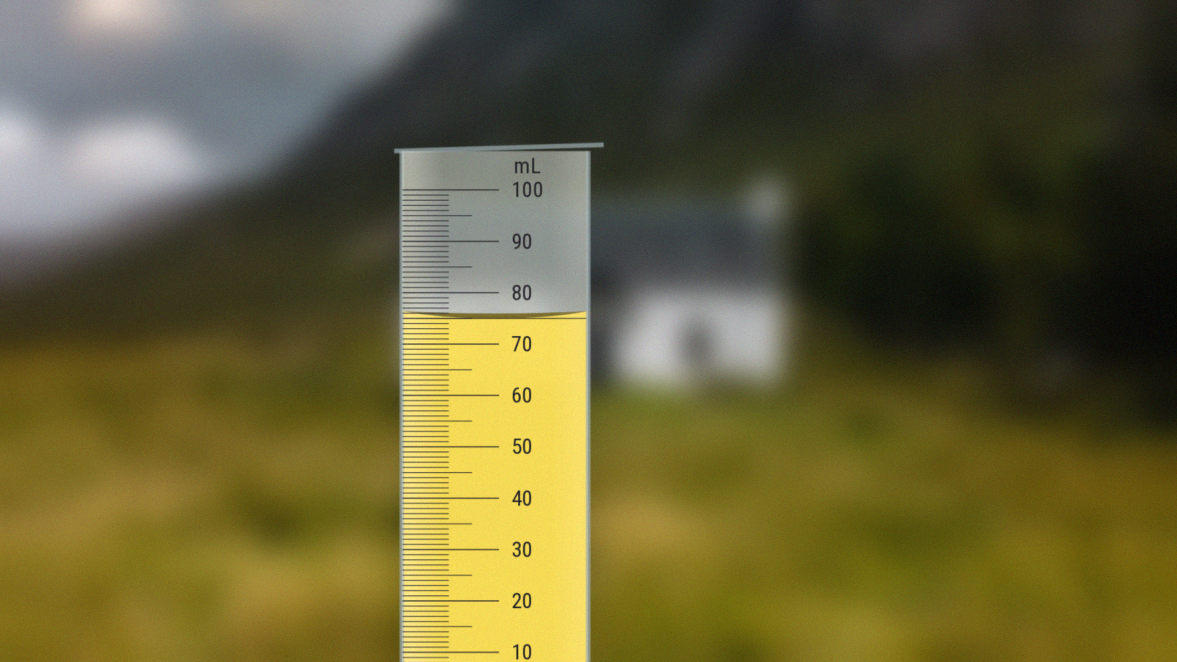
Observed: 75 mL
